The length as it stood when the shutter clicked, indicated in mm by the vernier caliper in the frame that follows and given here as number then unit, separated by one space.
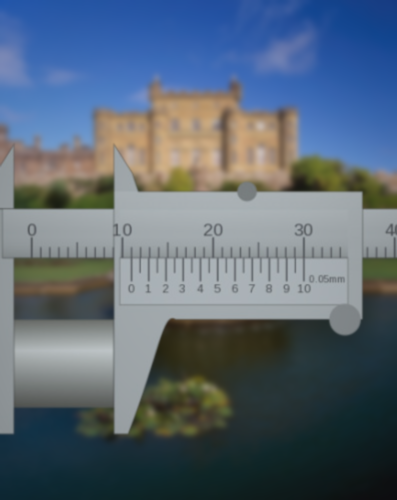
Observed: 11.0 mm
